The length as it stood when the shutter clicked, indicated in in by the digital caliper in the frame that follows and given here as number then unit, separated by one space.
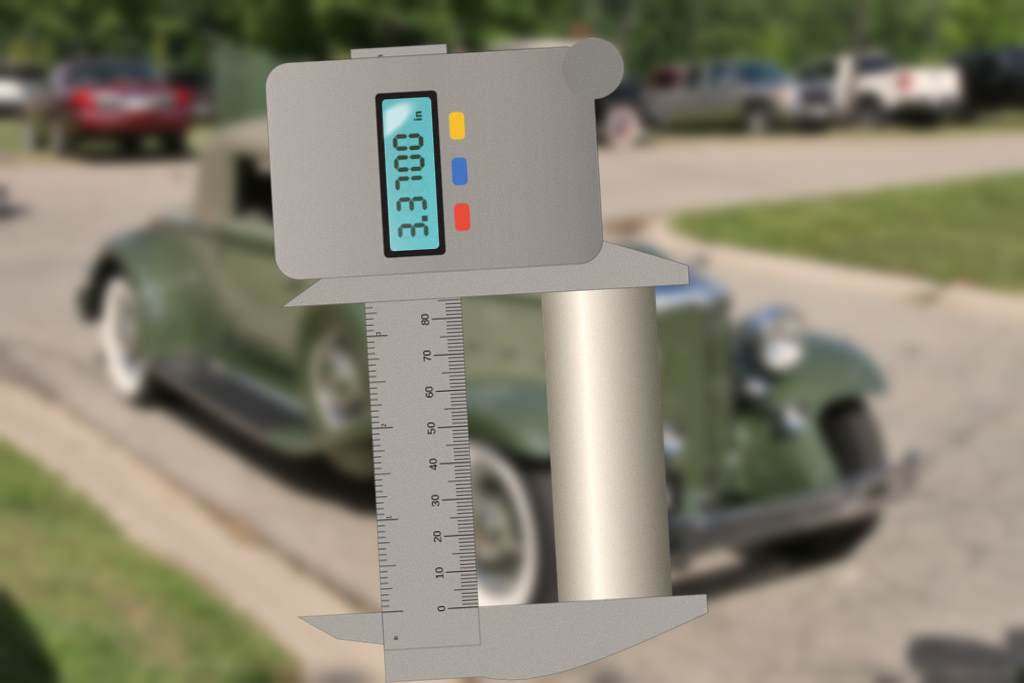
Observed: 3.3700 in
